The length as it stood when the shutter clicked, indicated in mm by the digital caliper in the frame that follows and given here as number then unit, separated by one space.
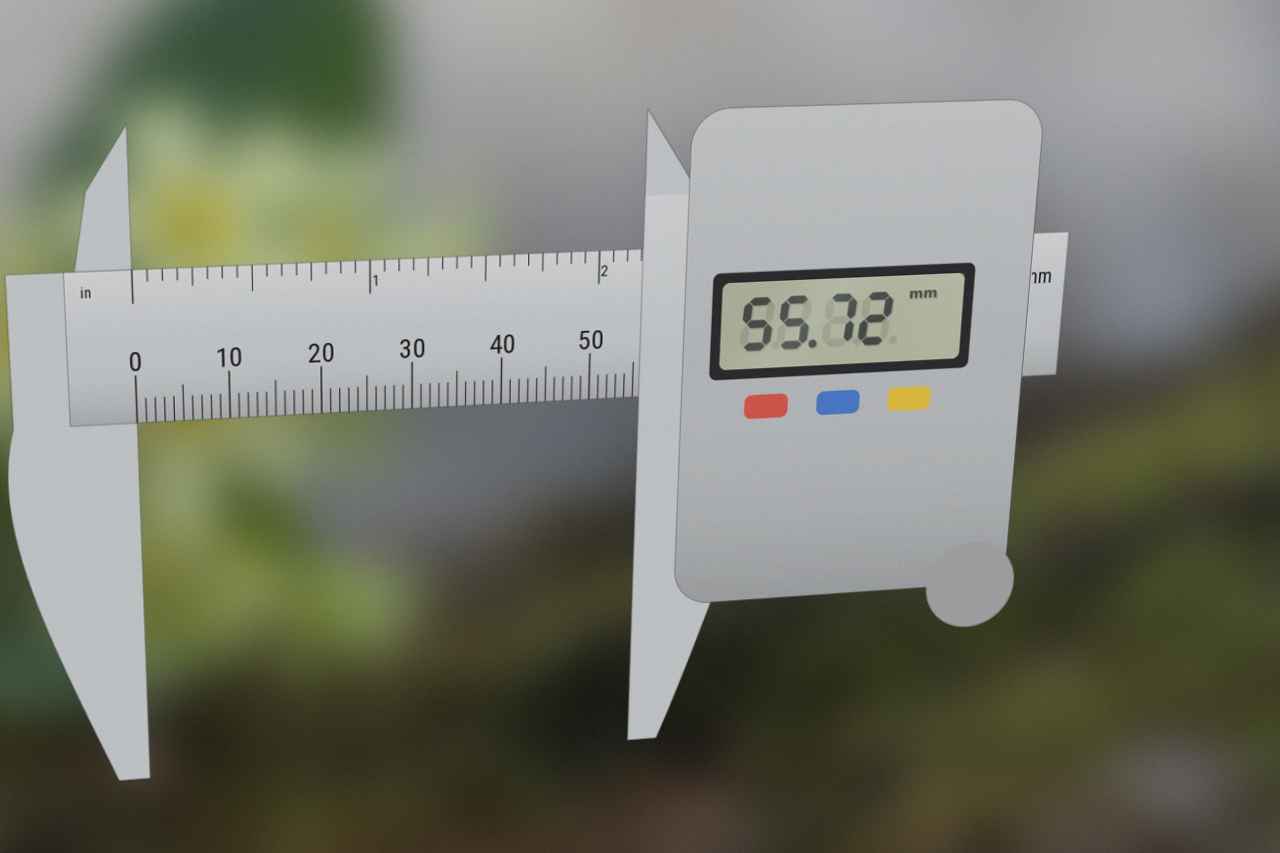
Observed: 55.72 mm
